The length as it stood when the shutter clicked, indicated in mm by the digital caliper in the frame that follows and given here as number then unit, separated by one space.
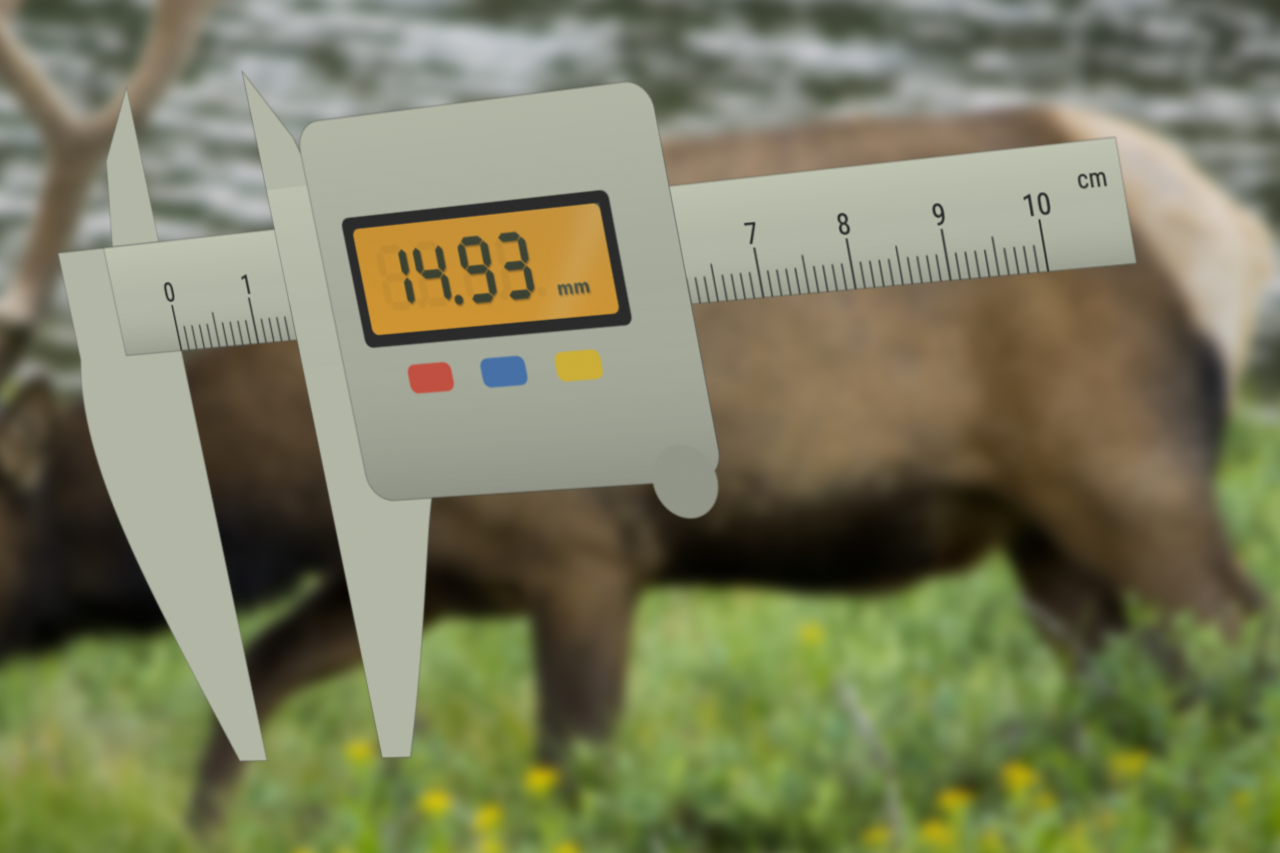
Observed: 14.93 mm
